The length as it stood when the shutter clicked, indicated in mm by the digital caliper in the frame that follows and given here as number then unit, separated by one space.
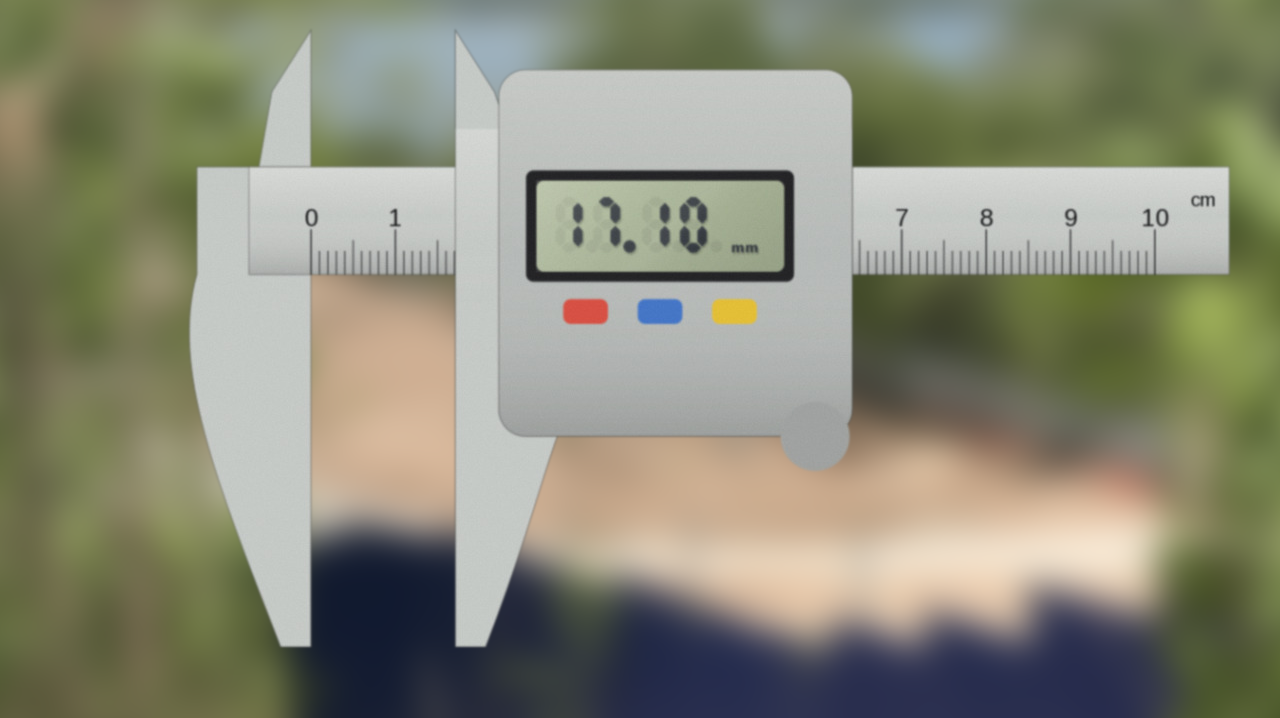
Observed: 17.10 mm
